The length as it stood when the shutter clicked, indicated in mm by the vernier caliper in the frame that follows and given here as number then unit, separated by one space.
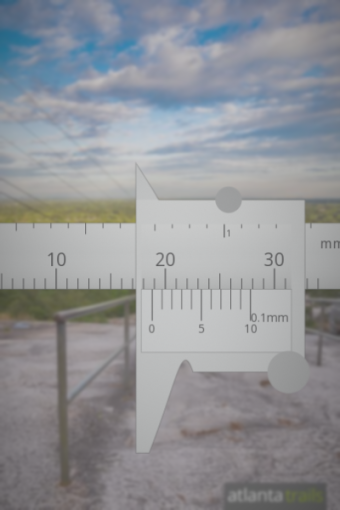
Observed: 18.8 mm
